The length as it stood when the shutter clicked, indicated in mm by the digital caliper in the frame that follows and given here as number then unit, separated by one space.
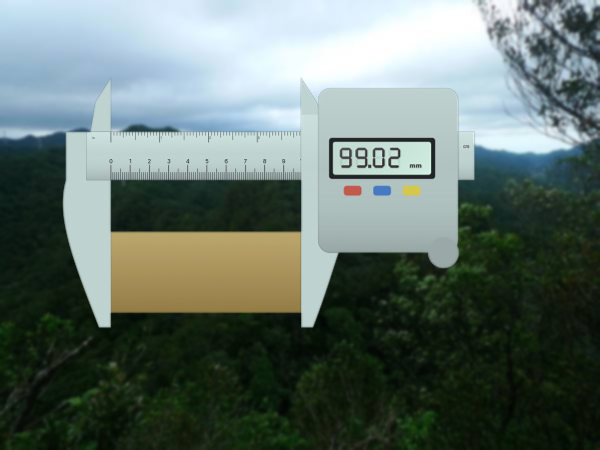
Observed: 99.02 mm
